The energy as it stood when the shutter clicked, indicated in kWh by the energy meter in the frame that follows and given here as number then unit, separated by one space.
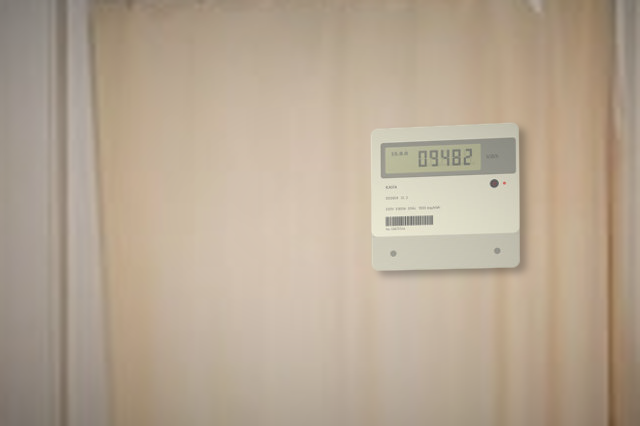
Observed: 9482 kWh
